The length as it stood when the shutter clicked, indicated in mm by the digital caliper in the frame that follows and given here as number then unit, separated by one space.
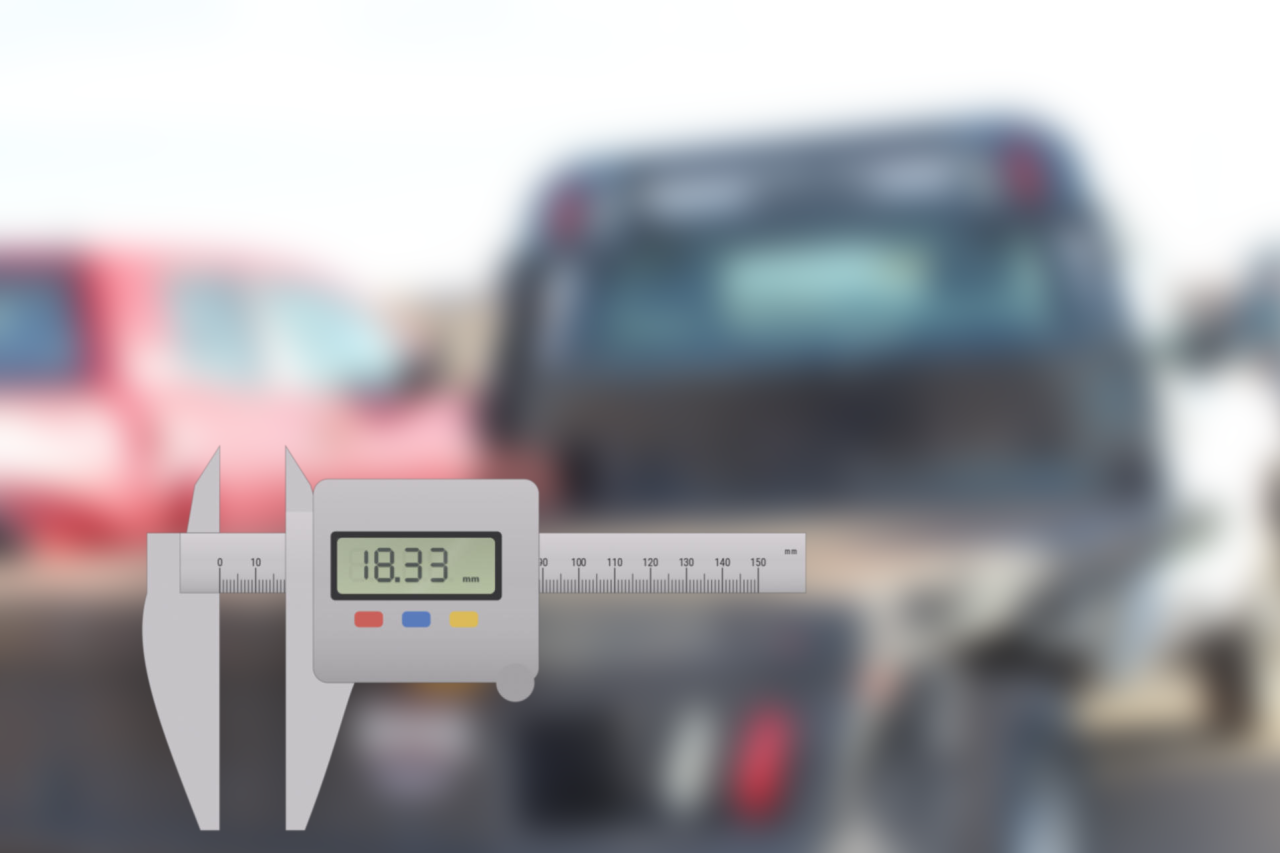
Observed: 18.33 mm
